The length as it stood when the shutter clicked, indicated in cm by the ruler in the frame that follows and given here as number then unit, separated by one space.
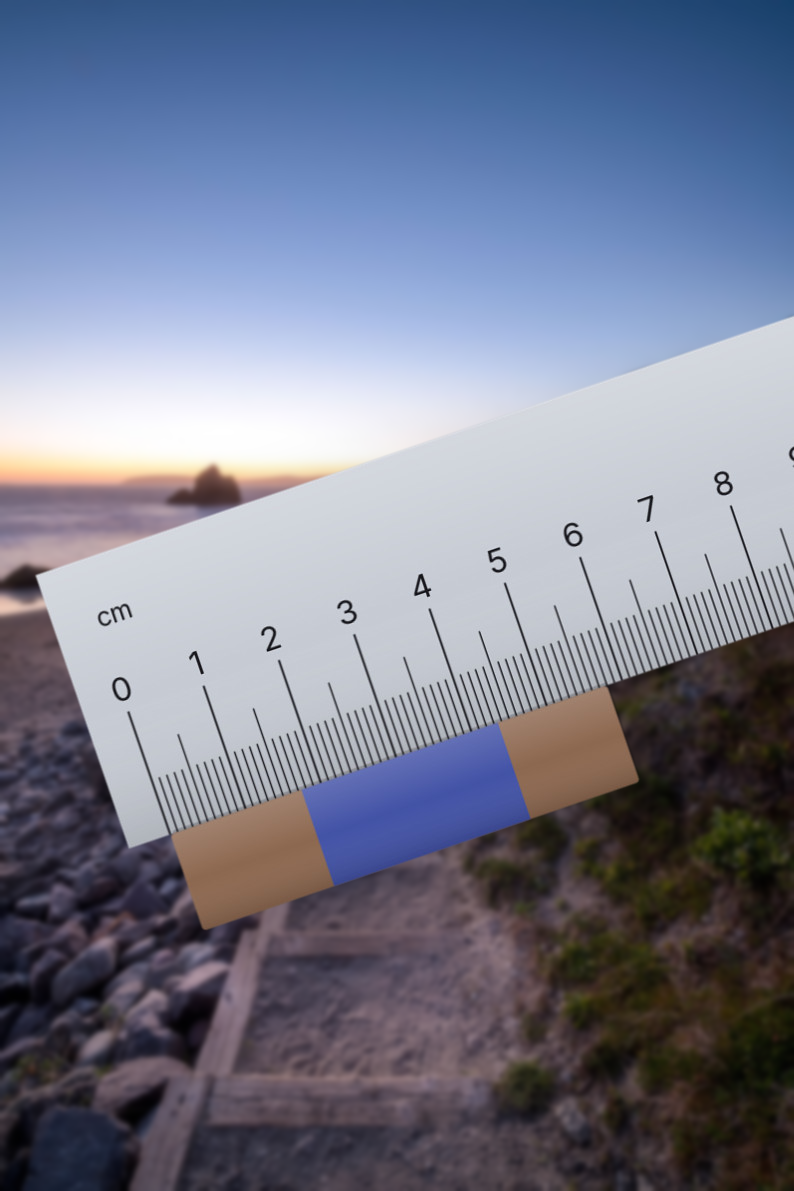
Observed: 5.8 cm
